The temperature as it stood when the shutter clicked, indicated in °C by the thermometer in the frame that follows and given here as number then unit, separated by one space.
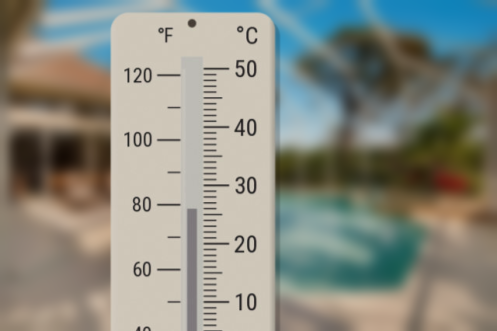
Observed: 26 °C
